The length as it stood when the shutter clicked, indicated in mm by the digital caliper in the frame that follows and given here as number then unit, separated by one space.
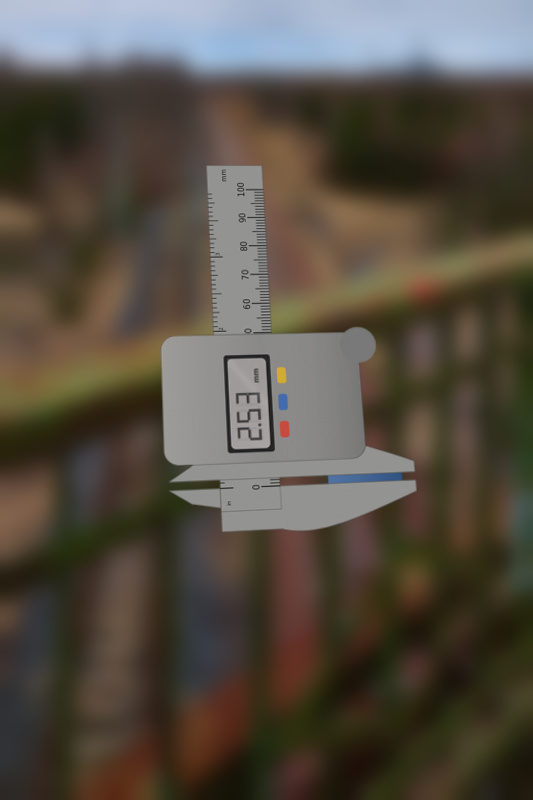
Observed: 2.53 mm
